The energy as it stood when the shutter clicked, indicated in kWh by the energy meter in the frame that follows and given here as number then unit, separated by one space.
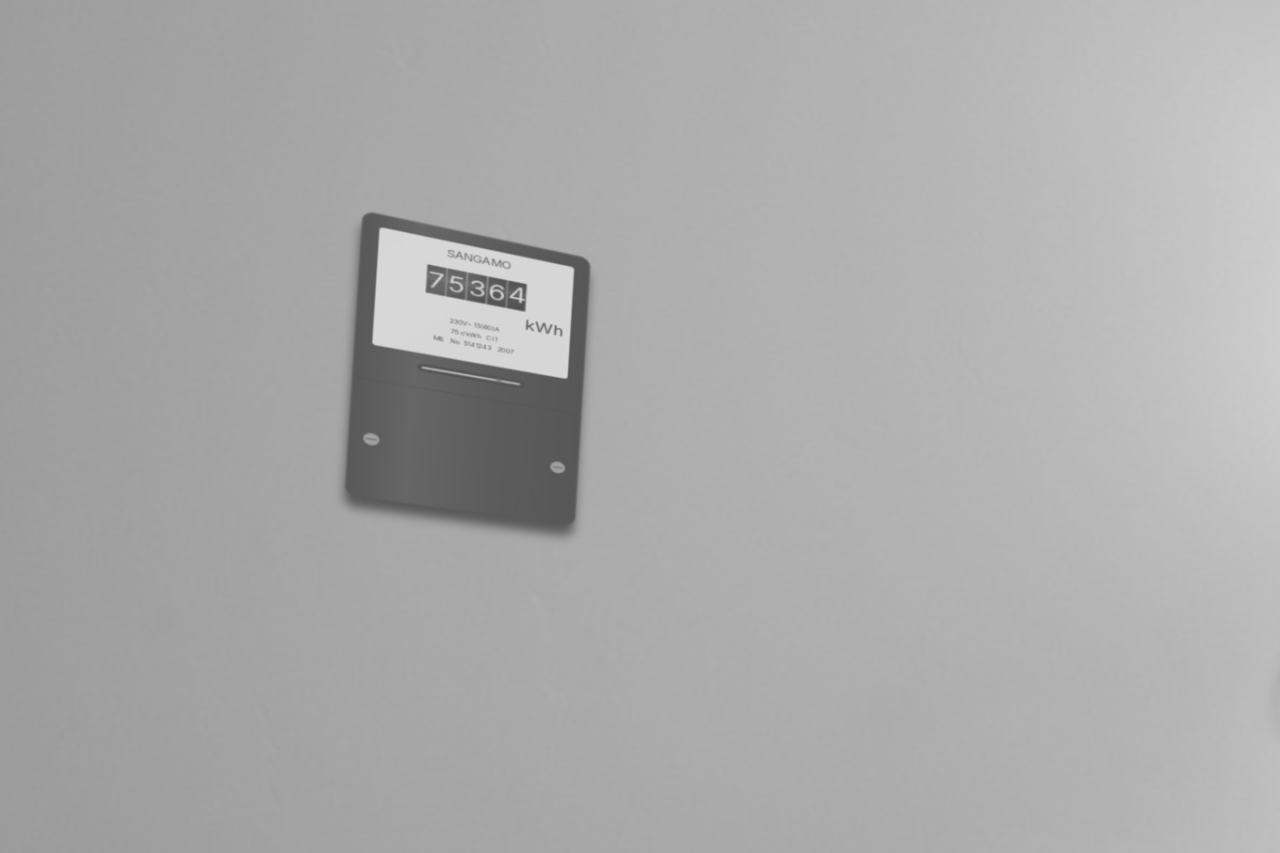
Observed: 75364 kWh
